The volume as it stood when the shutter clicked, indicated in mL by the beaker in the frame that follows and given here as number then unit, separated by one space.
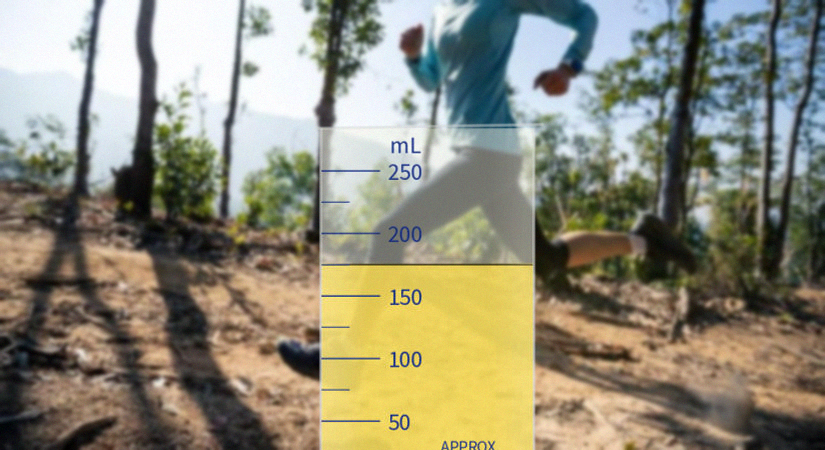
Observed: 175 mL
